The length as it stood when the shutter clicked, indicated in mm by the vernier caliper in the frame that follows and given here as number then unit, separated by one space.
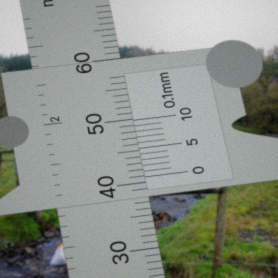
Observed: 40.8 mm
